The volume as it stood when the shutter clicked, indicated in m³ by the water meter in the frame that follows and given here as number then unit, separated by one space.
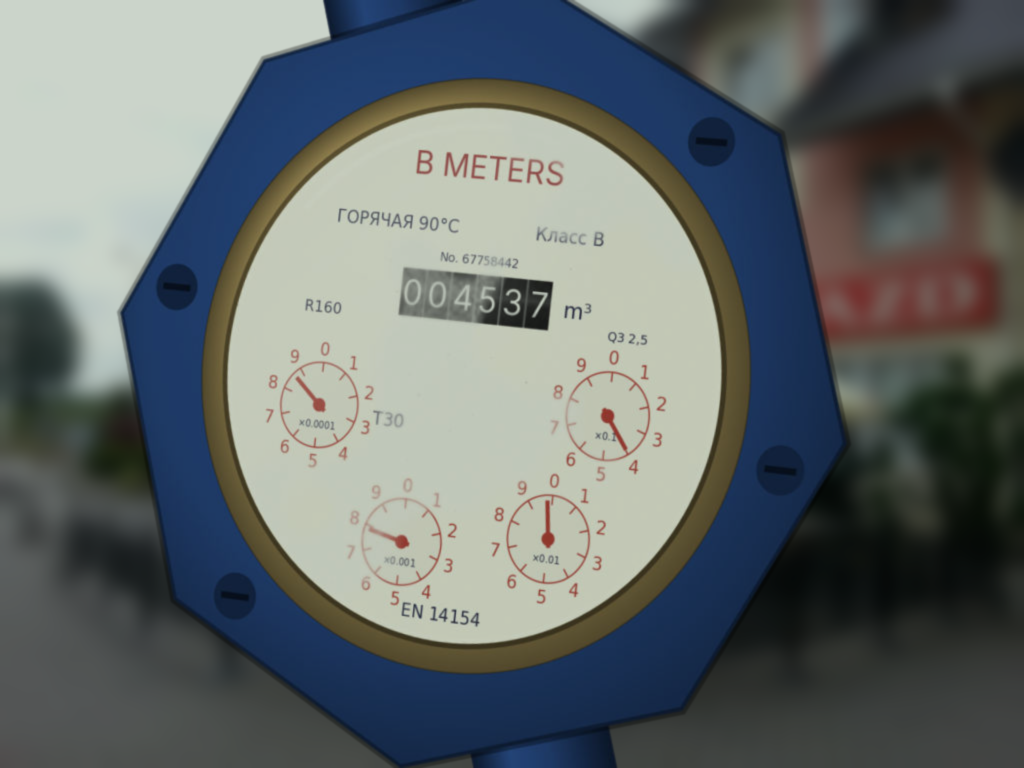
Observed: 4537.3978 m³
